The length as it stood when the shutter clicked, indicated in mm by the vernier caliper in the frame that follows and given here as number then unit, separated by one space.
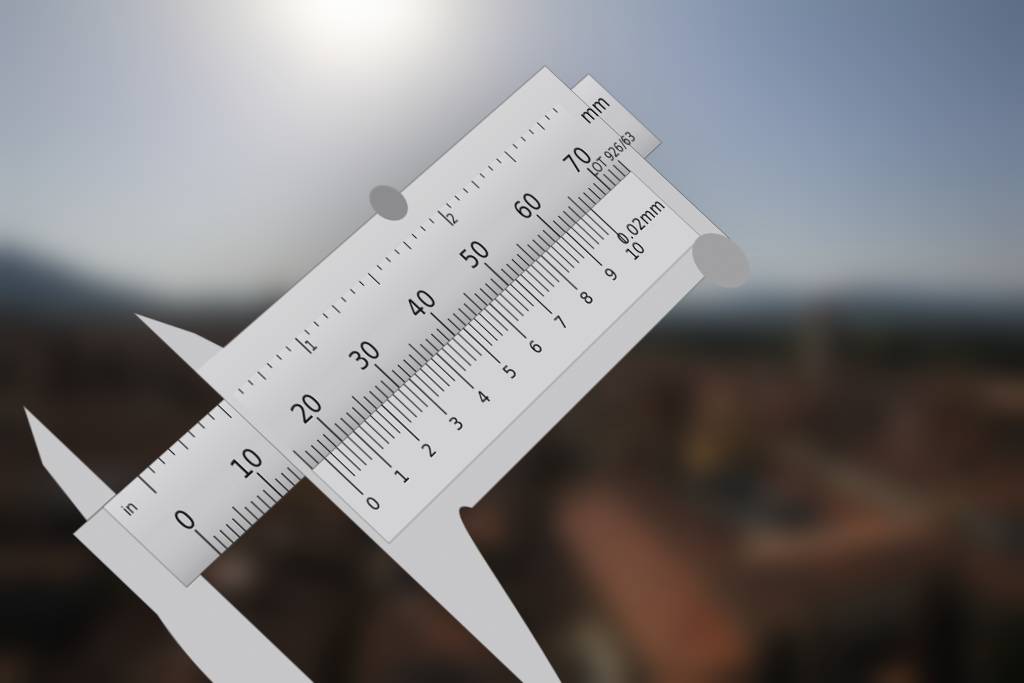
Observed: 17.0 mm
